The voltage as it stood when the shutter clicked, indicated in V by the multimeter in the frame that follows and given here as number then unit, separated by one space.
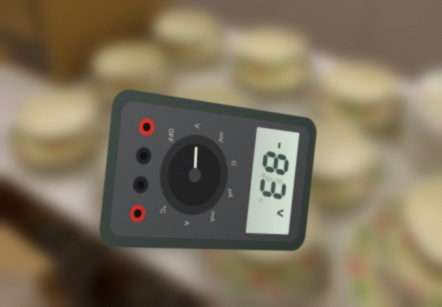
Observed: -83 V
